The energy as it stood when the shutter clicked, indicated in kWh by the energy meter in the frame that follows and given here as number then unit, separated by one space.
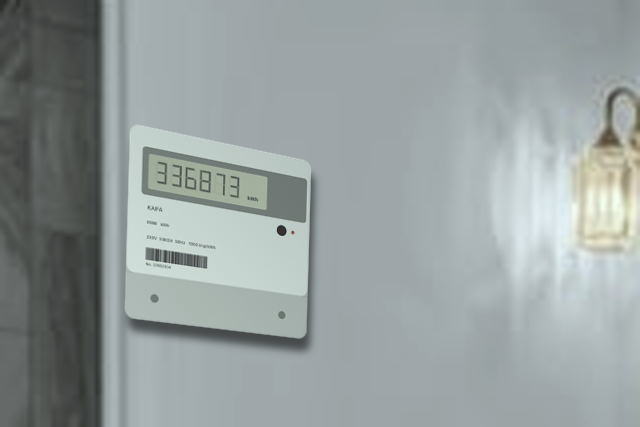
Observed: 336873 kWh
